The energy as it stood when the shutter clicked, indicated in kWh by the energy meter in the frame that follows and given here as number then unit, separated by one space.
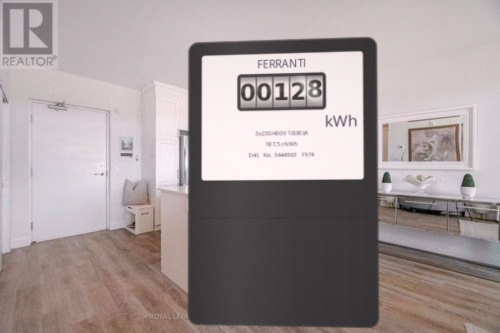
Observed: 128 kWh
